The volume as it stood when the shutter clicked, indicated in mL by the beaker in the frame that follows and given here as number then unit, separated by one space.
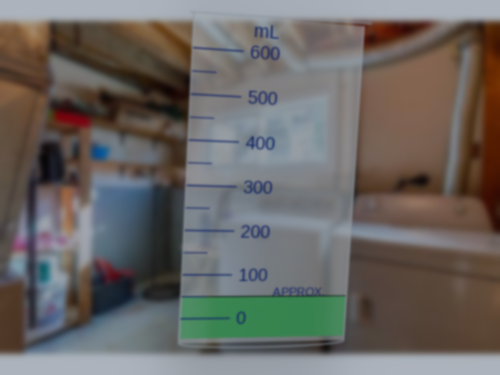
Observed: 50 mL
